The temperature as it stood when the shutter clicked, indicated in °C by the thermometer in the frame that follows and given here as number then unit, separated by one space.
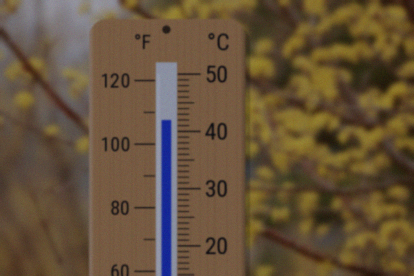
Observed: 42 °C
